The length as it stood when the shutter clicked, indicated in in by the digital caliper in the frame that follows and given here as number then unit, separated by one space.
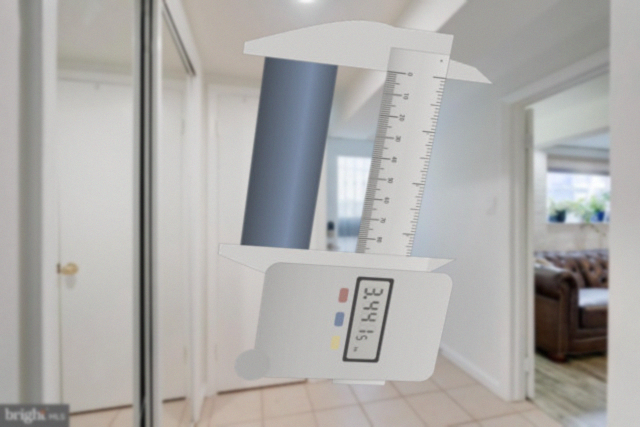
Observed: 3.4415 in
